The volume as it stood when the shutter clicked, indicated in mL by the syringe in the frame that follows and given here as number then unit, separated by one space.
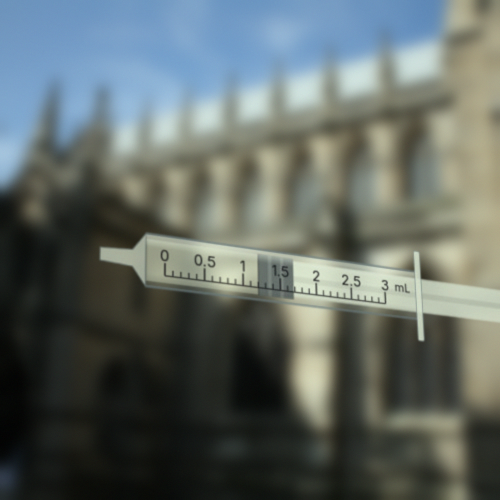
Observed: 1.2 mL
